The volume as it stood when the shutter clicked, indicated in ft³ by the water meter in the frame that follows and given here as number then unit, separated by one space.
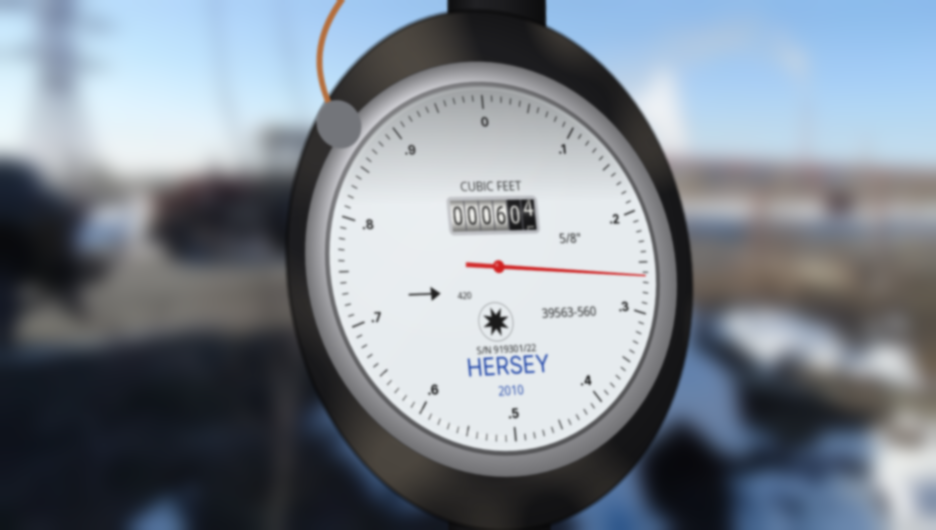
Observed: 604.26 ft³
